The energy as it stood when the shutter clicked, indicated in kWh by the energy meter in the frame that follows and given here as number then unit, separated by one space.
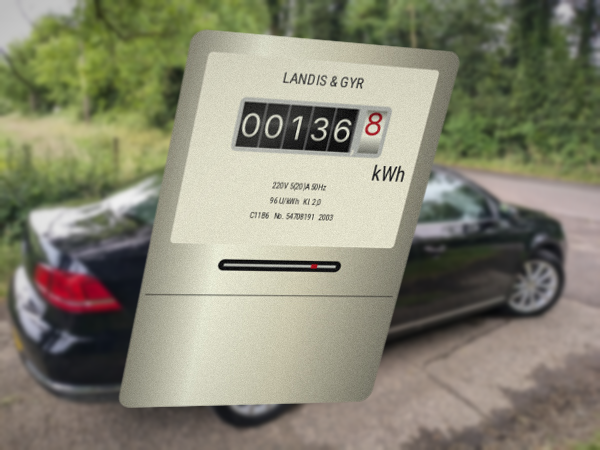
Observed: 136.8 kWh
